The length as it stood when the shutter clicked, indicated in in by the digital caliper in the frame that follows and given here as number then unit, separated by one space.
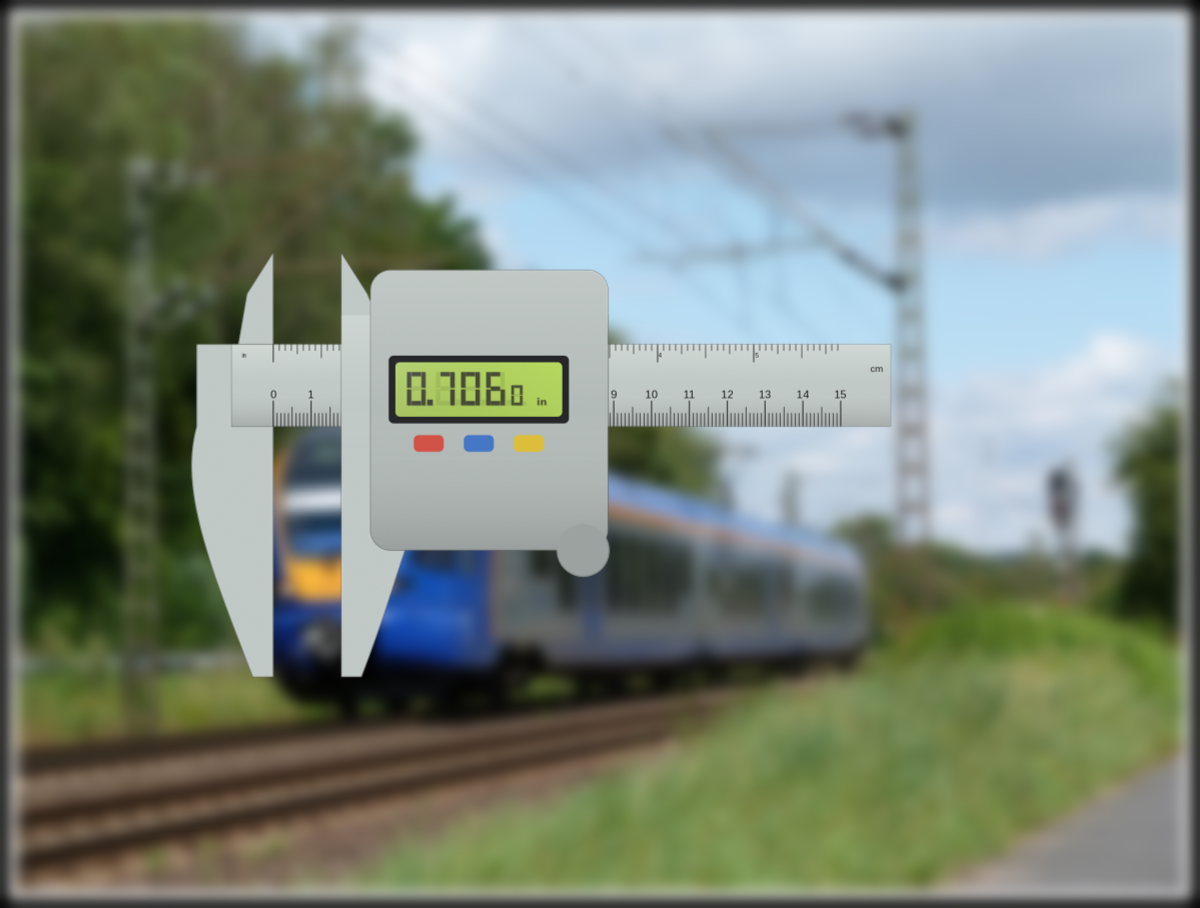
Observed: 0.7060 in
